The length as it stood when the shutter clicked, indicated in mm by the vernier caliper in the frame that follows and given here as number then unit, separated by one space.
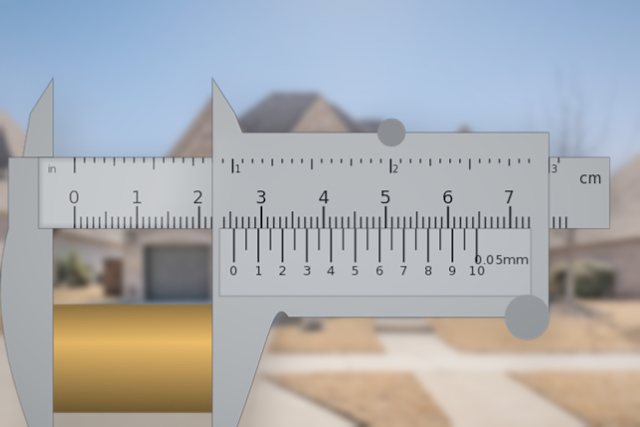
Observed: 25.6 mm
